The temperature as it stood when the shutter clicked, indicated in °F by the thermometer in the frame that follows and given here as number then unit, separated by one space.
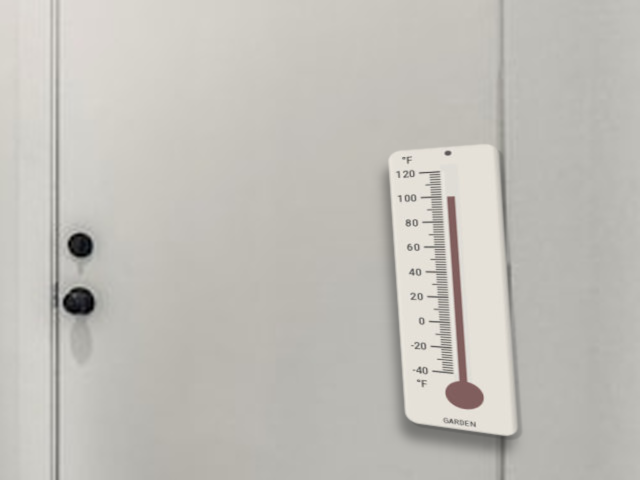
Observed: 100 °F
